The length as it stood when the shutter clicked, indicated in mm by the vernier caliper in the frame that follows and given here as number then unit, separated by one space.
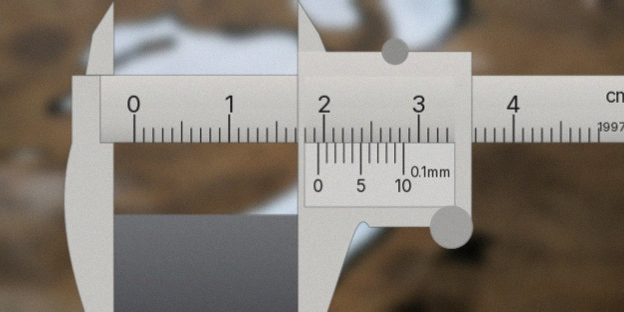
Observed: 19.4 mm
